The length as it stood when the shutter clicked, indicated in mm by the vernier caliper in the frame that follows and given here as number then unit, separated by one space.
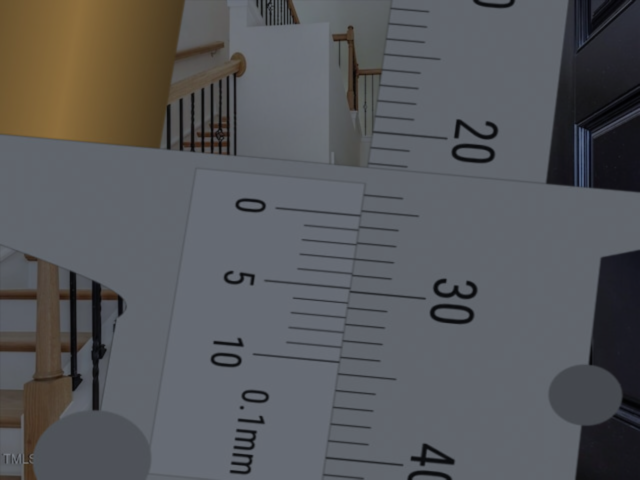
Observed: 25.3 mm
